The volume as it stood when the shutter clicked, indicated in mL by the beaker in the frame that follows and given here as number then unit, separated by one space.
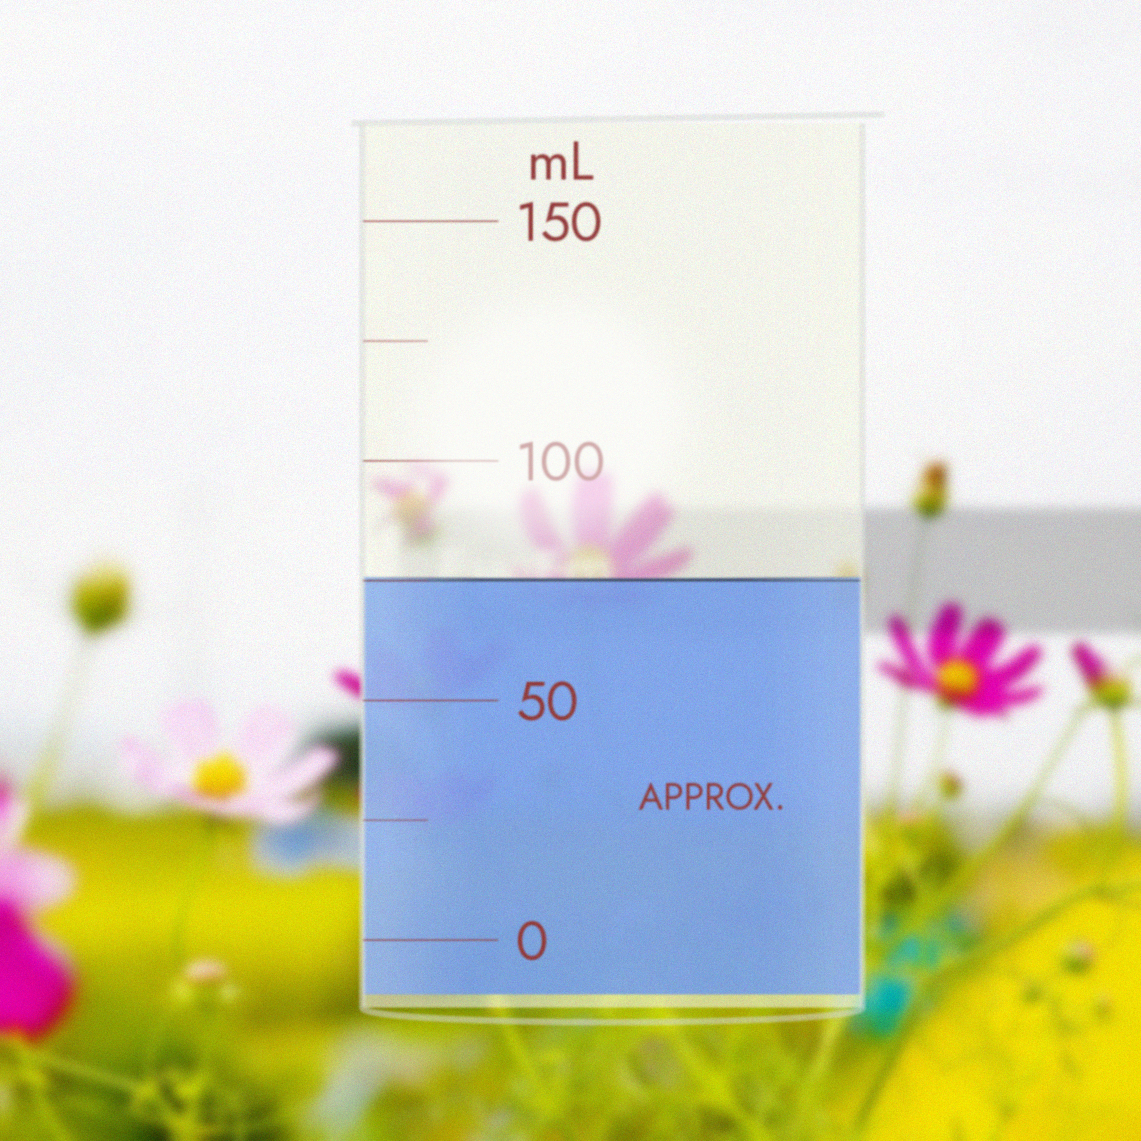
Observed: 75 mL
